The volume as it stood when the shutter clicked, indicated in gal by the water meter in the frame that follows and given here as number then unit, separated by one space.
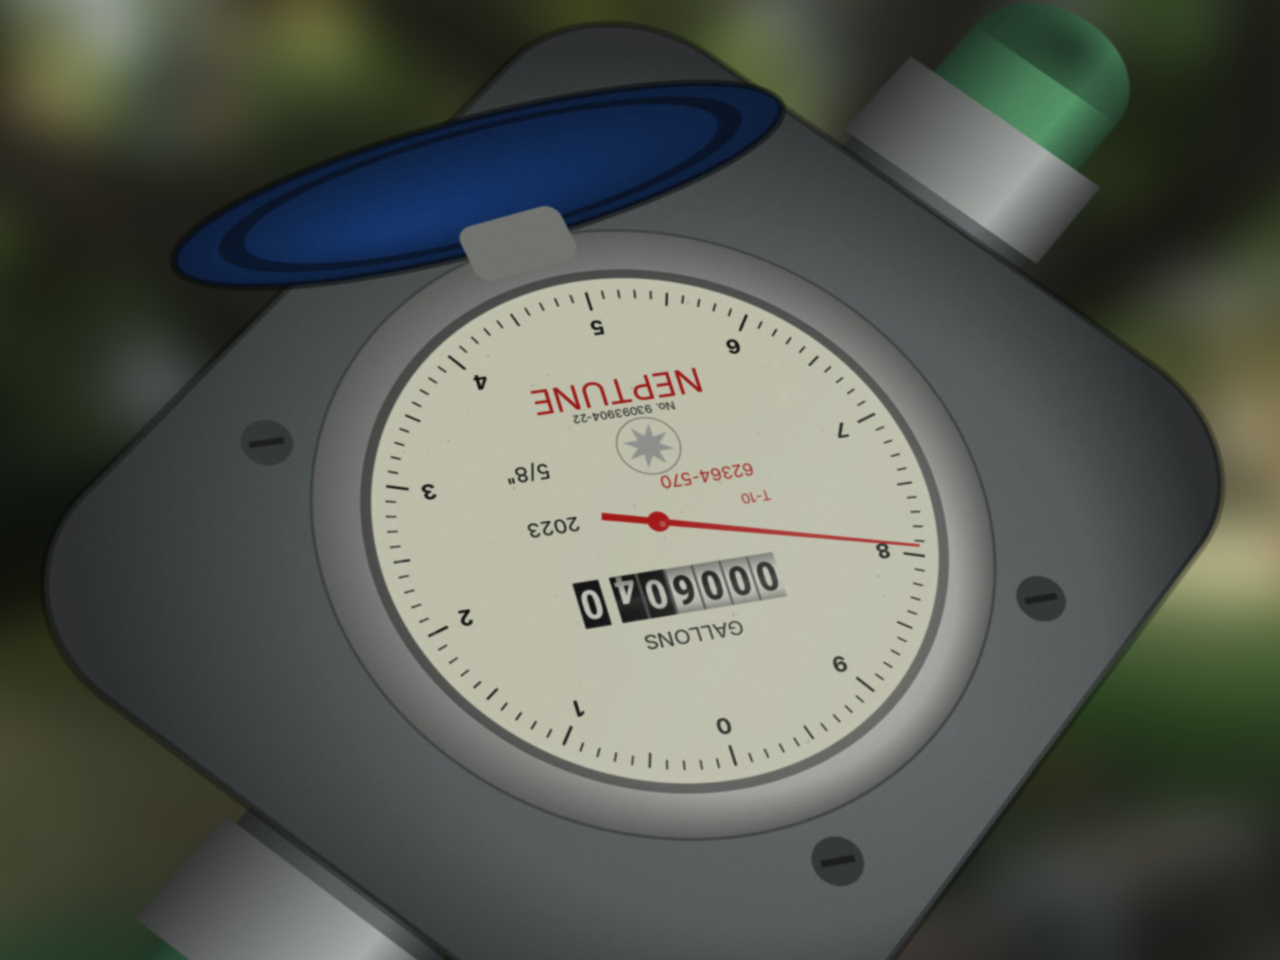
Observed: 6037.9 gal
